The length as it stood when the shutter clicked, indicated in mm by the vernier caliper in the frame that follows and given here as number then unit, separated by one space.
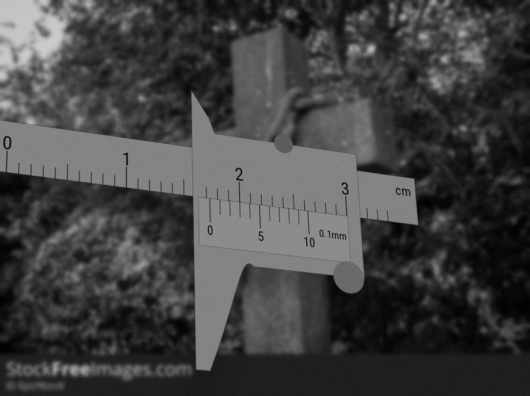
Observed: 17.3 mm
